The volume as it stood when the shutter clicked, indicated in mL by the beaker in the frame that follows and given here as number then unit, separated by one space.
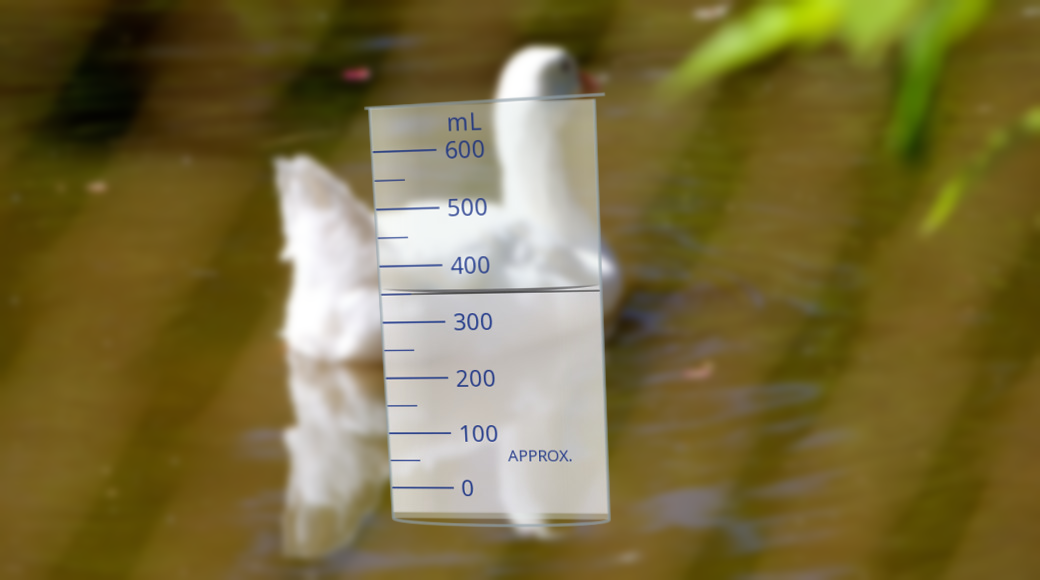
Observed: 350 mL
